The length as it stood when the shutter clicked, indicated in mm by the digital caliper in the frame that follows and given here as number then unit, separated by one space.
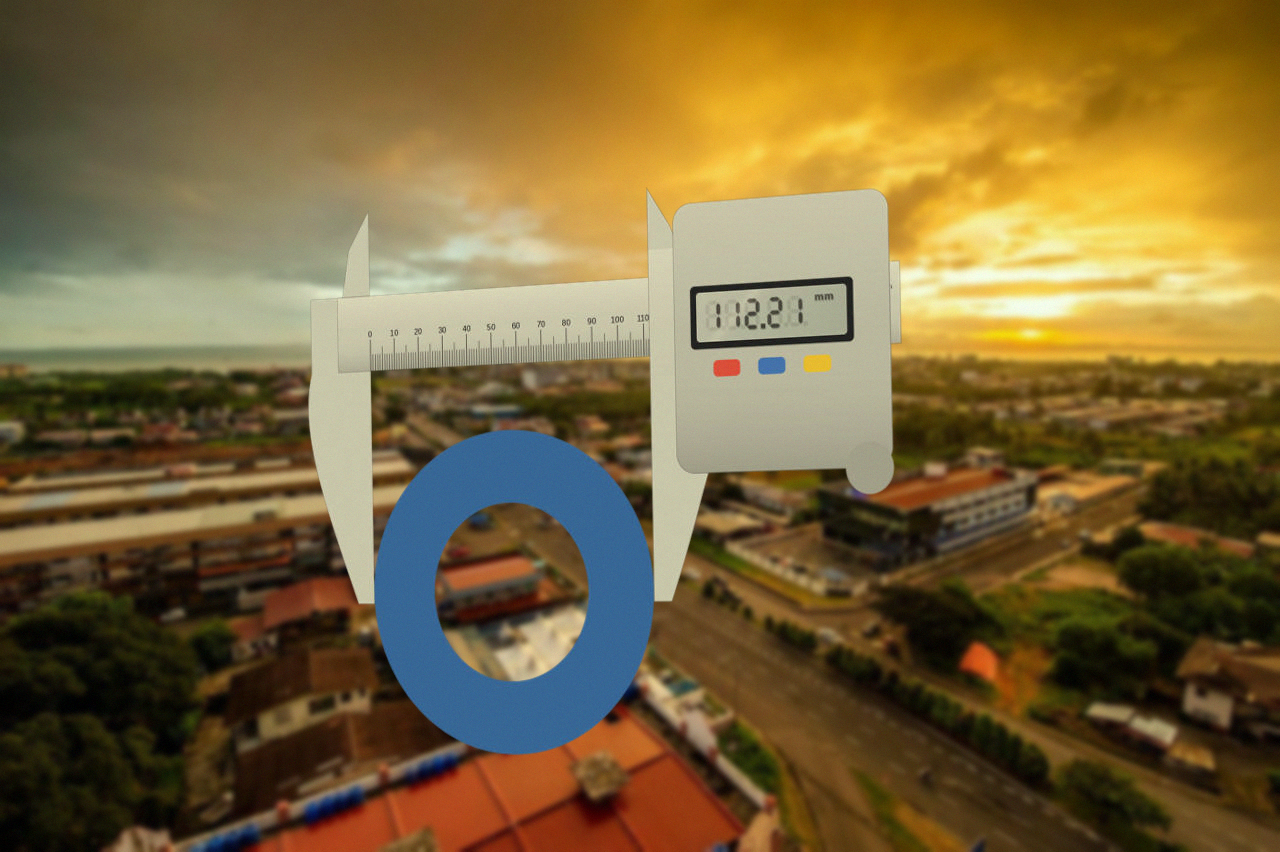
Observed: 112.21 mm
